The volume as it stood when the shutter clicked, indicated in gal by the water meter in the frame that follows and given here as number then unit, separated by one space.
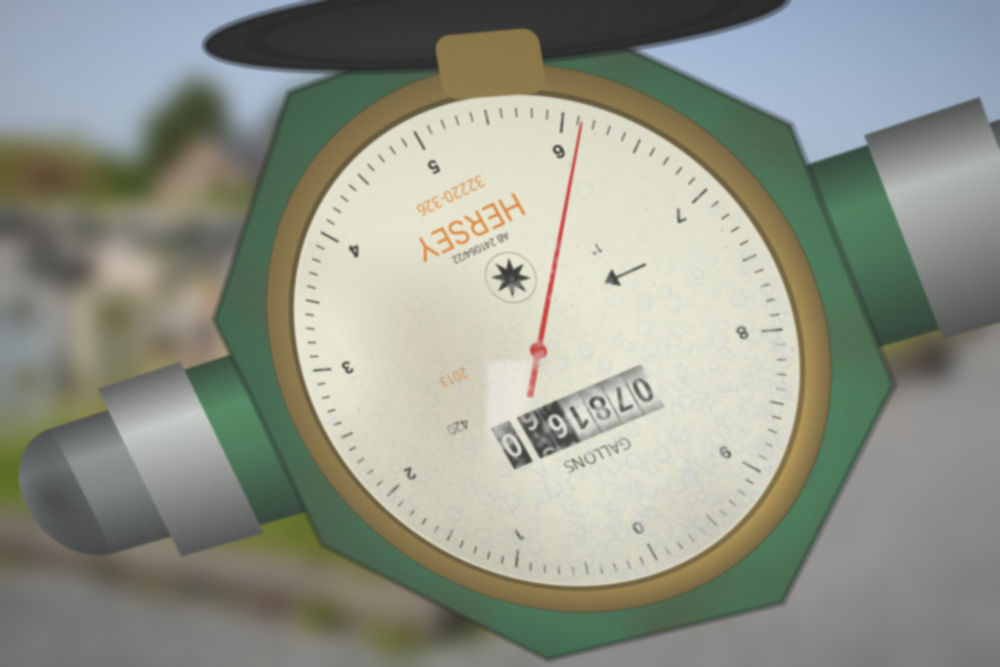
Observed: 781656.1 gal
